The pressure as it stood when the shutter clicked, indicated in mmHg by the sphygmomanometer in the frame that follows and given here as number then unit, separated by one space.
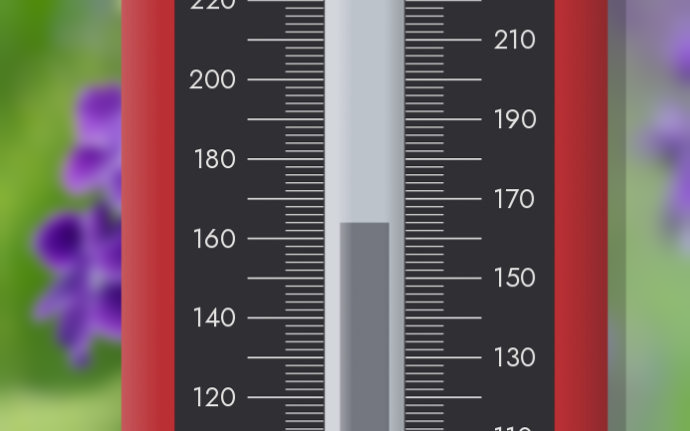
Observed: 164 mmHg
